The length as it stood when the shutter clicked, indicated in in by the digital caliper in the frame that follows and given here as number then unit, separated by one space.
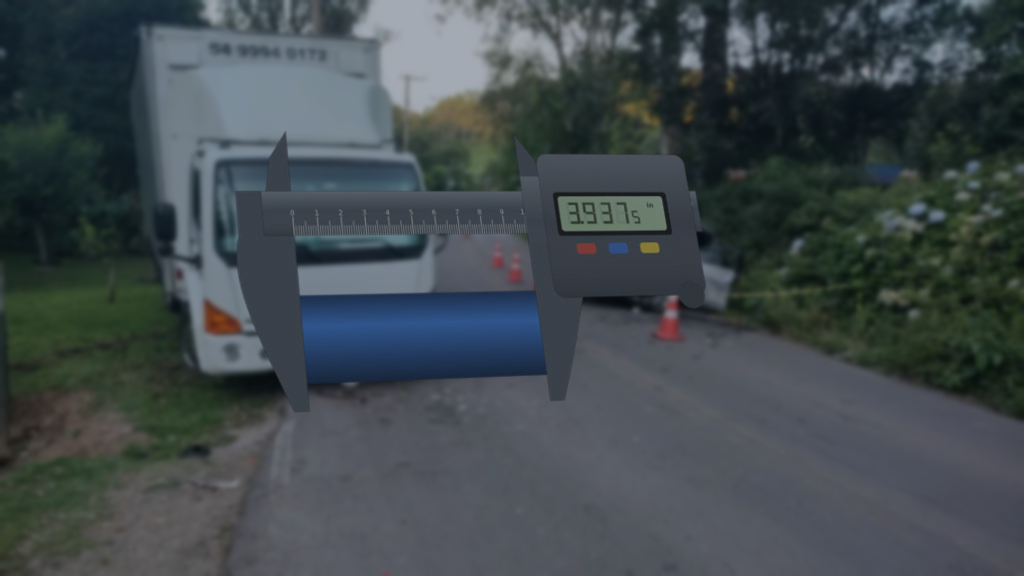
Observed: 3.9375 in
